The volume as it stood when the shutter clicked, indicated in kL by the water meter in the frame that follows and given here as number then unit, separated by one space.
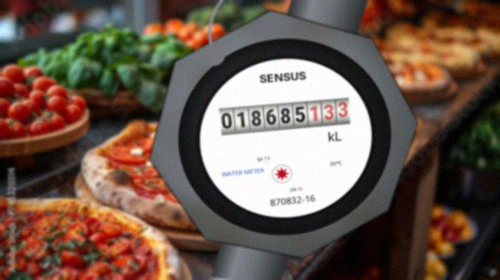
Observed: 18685.133 kL
